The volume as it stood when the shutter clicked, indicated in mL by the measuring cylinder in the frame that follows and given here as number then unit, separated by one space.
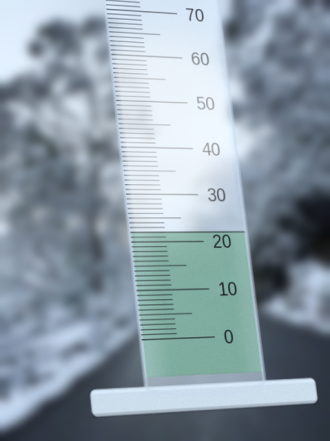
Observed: 22 mL
